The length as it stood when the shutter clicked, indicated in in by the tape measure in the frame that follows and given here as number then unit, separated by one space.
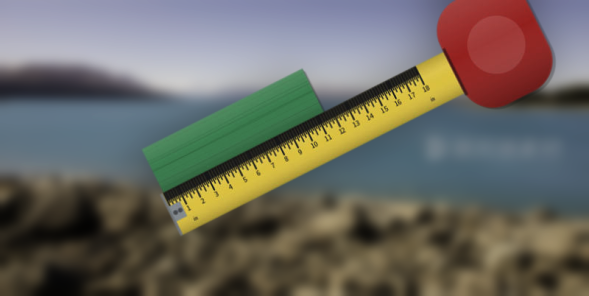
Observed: 11.5 in
